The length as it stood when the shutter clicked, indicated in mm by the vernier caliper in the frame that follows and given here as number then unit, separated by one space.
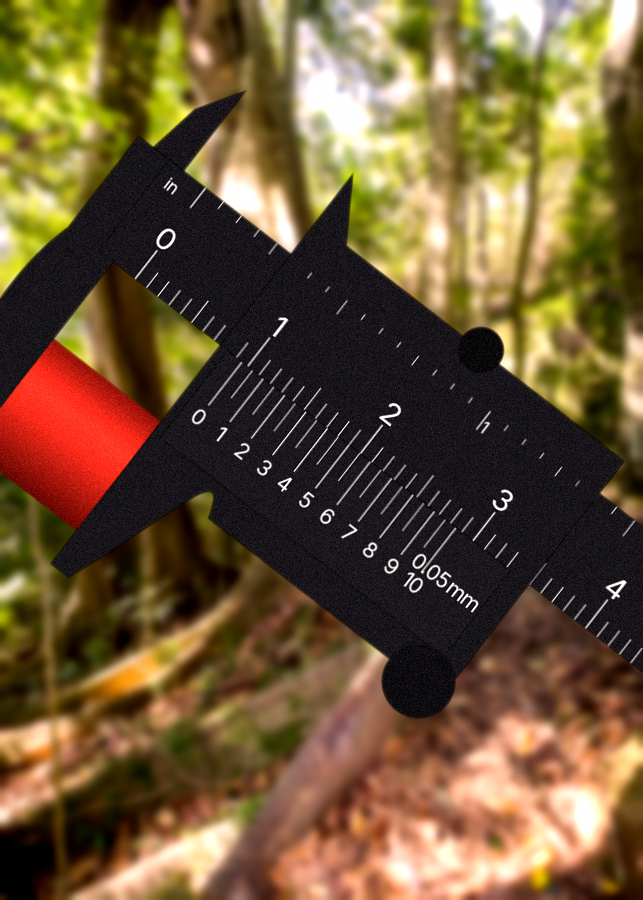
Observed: 9.5 mm
